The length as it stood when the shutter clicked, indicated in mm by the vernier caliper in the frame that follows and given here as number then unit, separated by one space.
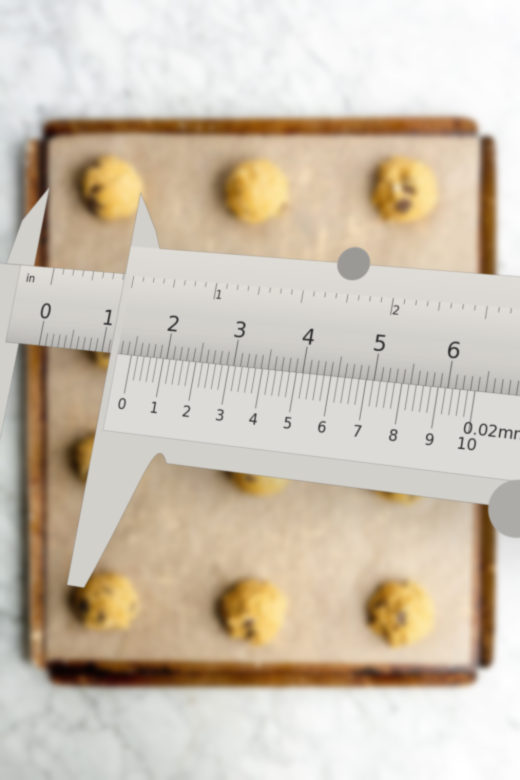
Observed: 14.6 mm
